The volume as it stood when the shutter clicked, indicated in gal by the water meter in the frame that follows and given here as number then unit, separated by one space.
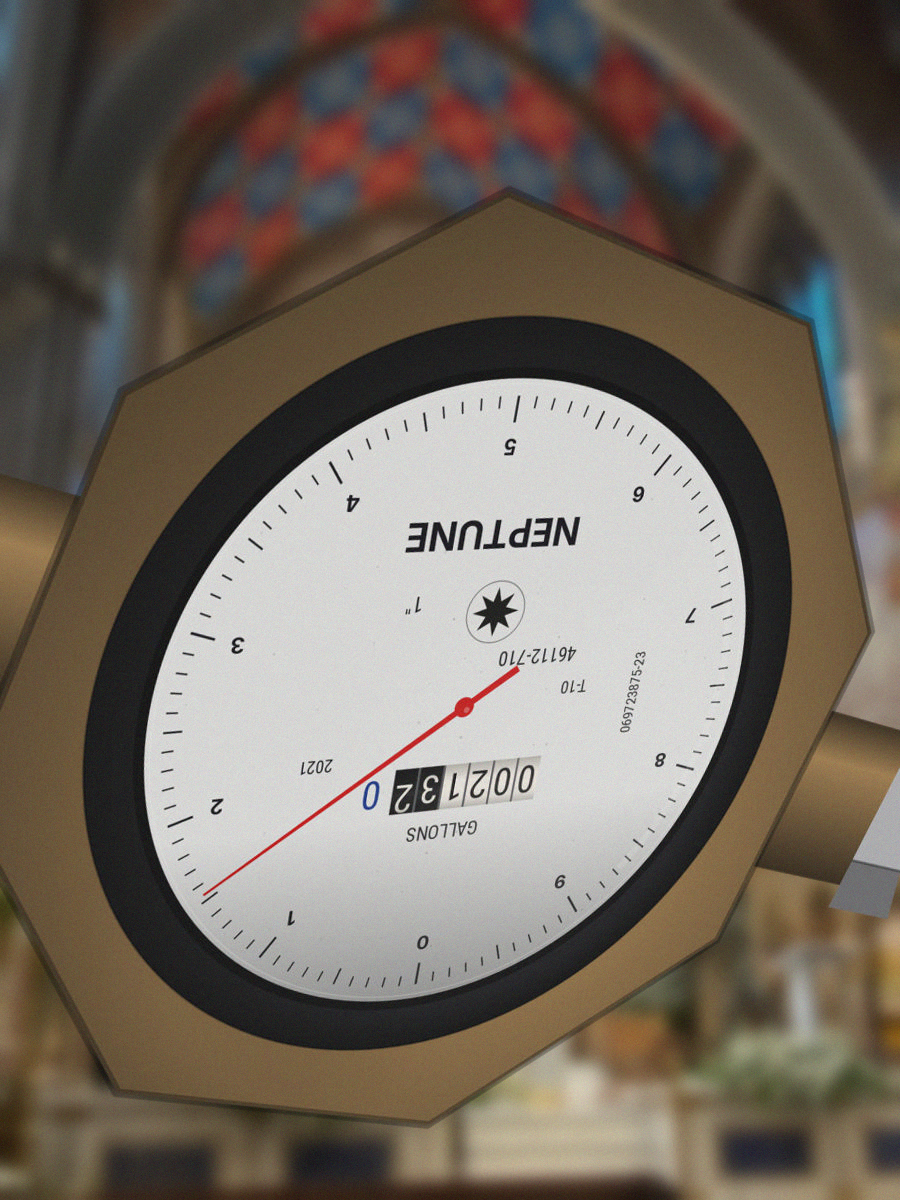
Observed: 21321.5 gal
